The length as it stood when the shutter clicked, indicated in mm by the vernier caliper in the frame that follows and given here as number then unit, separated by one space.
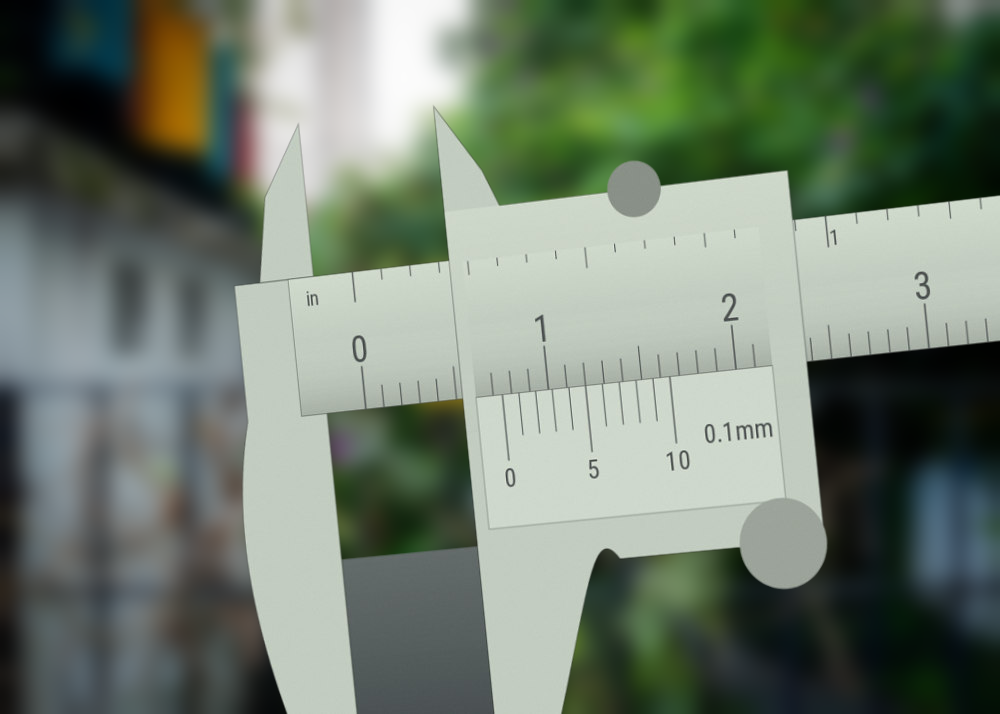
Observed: 7.5 mm
